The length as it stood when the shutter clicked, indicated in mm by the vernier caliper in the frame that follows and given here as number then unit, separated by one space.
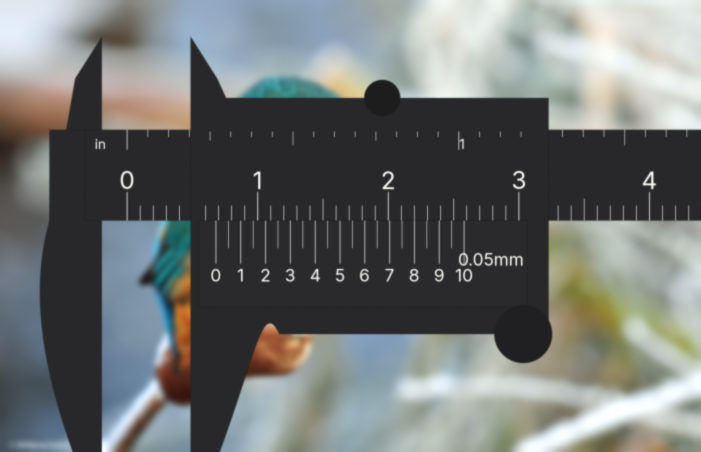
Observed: 6.8 mm
